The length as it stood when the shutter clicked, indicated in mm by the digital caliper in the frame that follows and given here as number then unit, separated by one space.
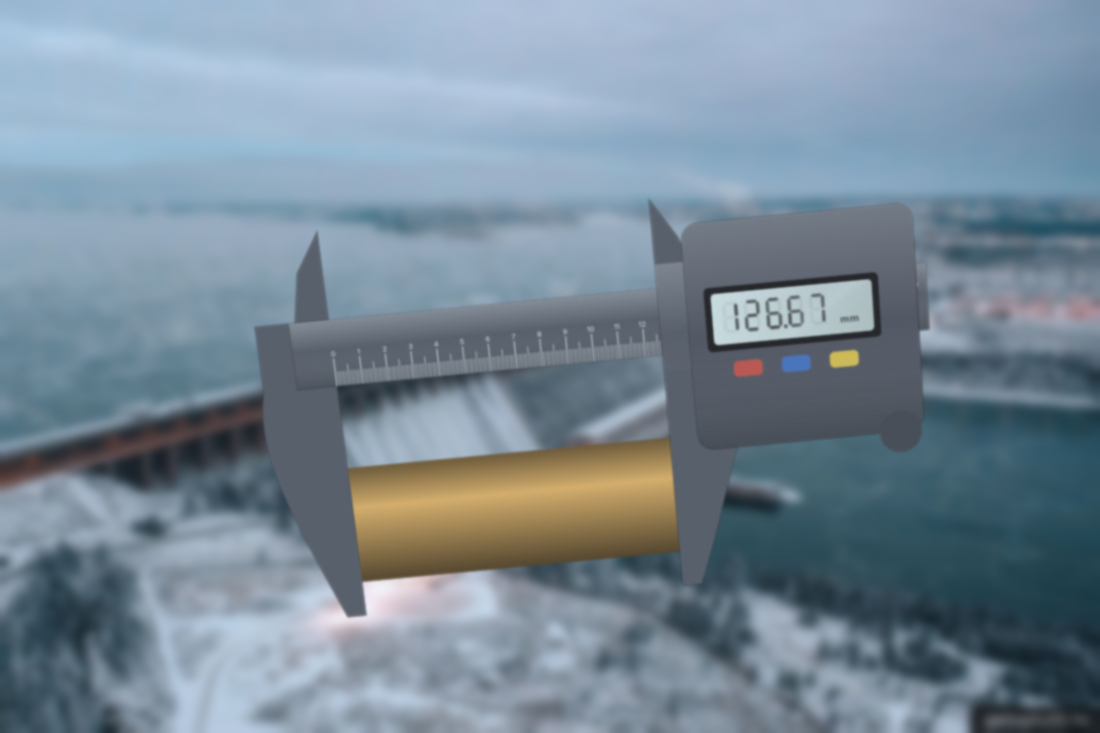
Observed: 126.67 mm
